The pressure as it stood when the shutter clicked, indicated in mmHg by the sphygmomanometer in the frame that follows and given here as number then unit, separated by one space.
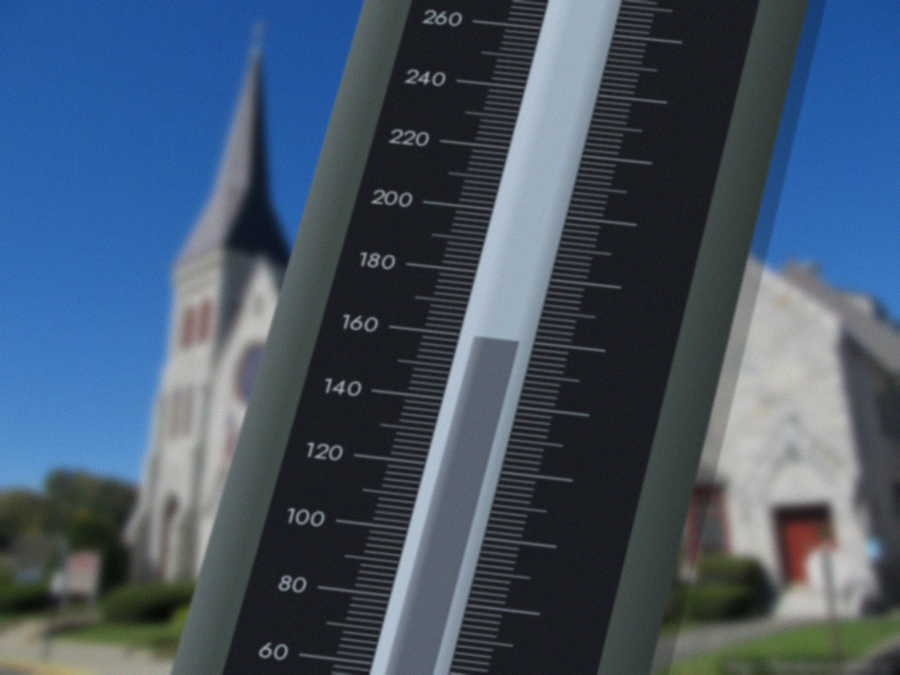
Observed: 160 mmHg
